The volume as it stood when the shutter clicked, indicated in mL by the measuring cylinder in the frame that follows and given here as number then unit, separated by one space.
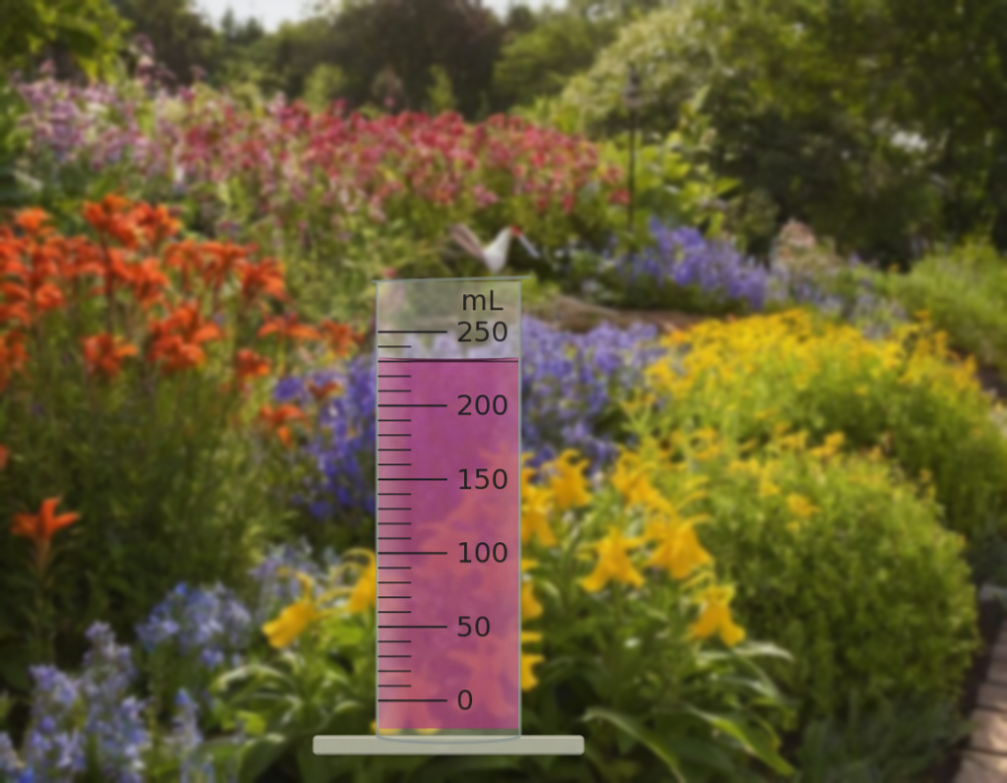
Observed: 230 mL
